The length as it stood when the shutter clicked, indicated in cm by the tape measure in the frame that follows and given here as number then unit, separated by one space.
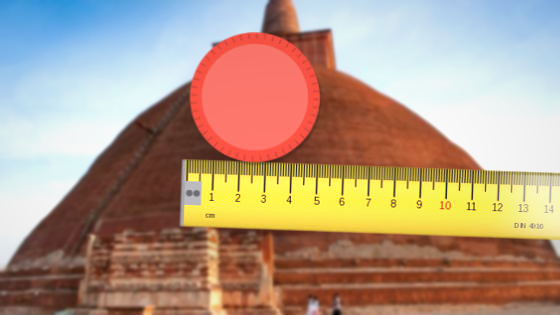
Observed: 5 cm
